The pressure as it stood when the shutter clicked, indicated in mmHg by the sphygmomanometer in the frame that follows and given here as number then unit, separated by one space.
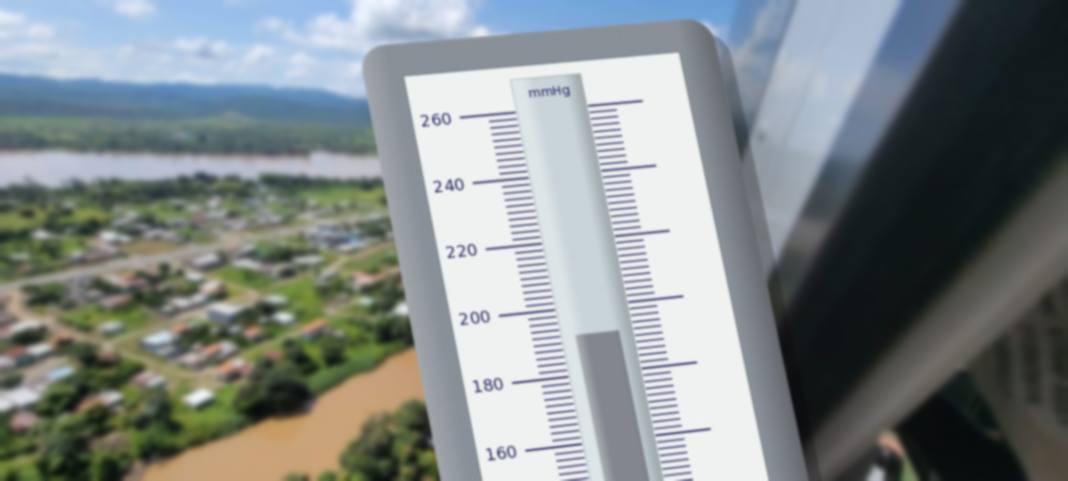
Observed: 192 mmHg
